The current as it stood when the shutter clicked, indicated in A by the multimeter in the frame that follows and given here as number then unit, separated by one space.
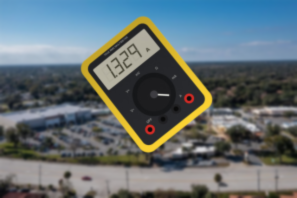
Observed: 1.329 A
